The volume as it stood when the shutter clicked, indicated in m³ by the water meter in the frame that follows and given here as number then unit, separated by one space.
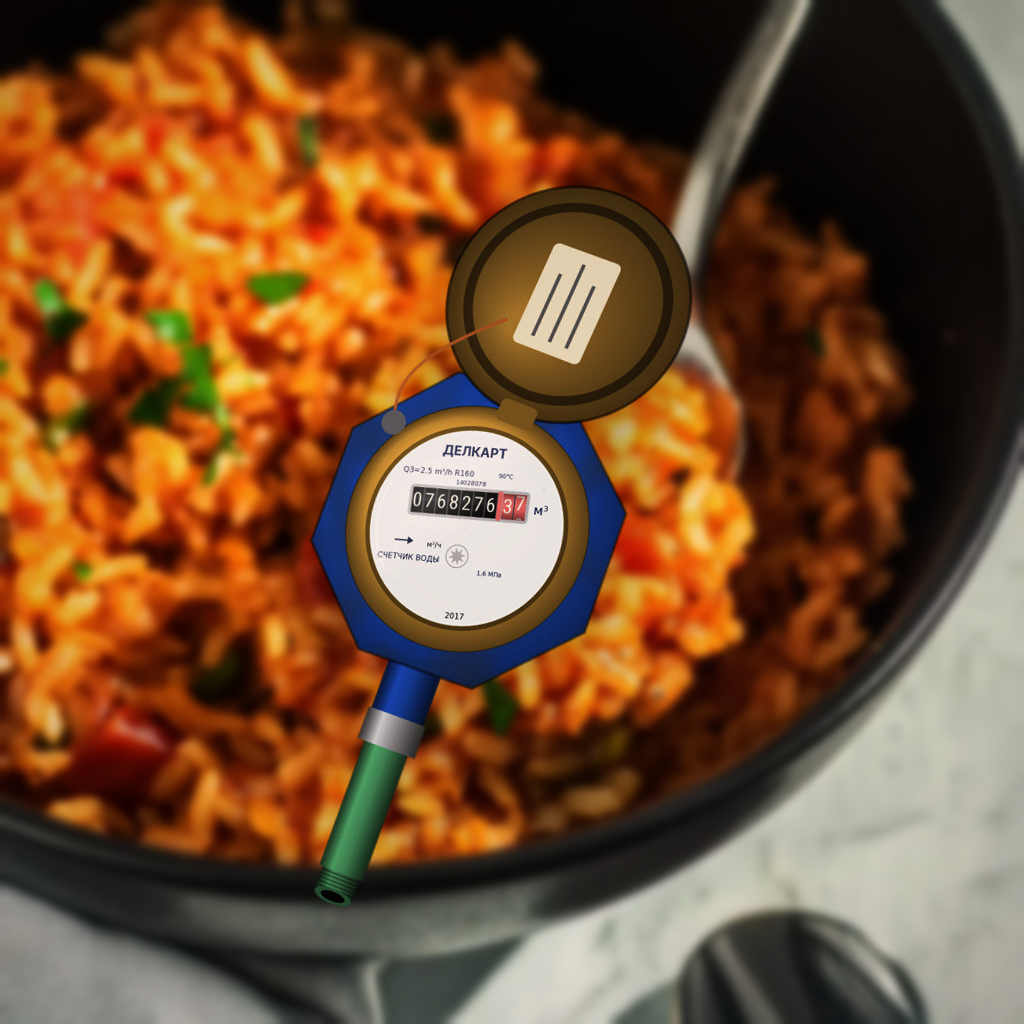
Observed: 768276.37 m³
